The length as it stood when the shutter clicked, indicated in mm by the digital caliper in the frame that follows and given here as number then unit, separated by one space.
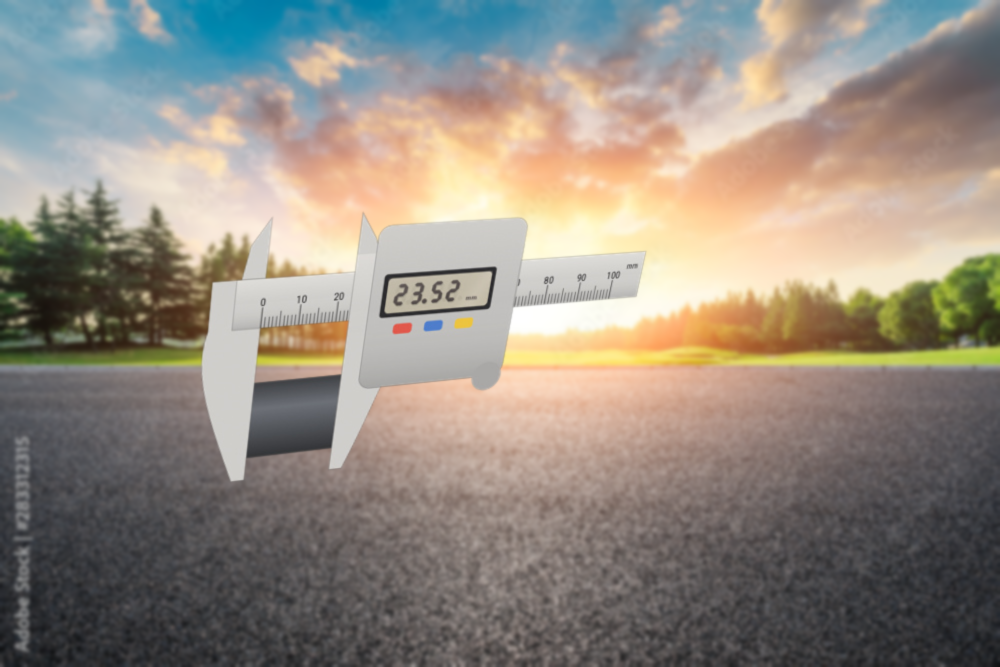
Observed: 23.52 mm
